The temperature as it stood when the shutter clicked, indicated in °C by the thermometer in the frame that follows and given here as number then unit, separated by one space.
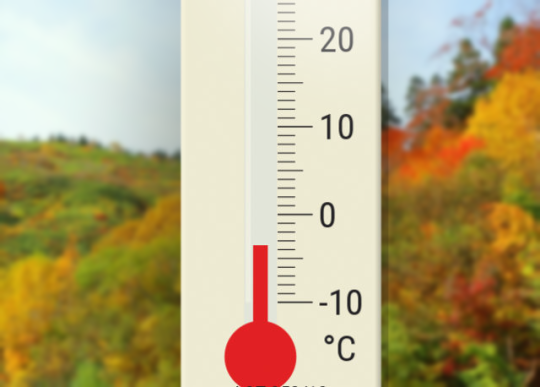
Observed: -3.5 °C
